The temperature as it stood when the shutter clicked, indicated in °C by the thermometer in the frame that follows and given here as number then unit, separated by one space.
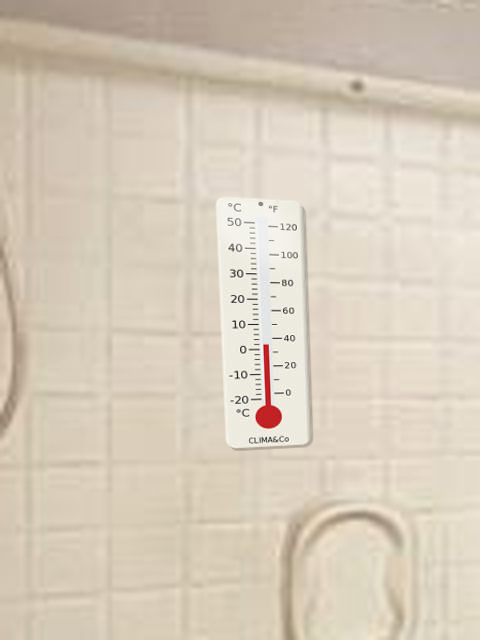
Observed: 2 °C
